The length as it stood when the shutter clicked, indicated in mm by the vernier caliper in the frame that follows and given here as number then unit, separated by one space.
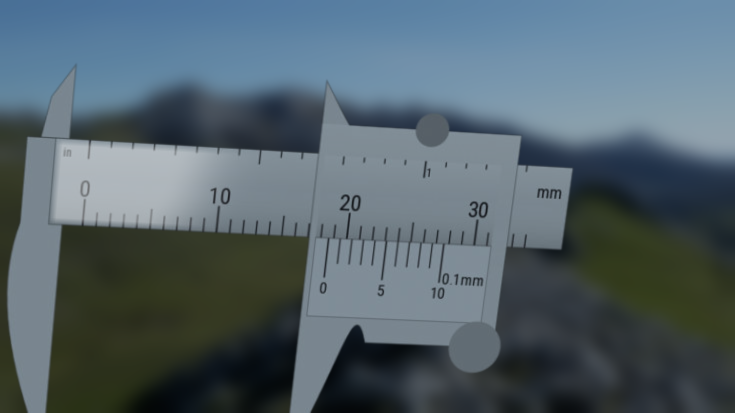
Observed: 18.6 mm
